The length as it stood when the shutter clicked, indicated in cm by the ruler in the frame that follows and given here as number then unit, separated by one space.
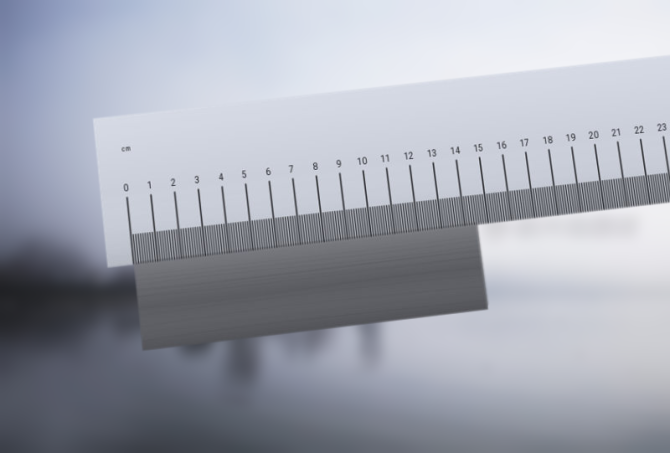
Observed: 14.5 cm
